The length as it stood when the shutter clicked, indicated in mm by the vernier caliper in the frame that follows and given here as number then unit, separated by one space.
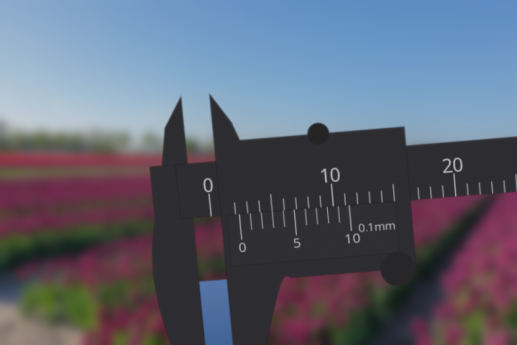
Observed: 2.3 mm
